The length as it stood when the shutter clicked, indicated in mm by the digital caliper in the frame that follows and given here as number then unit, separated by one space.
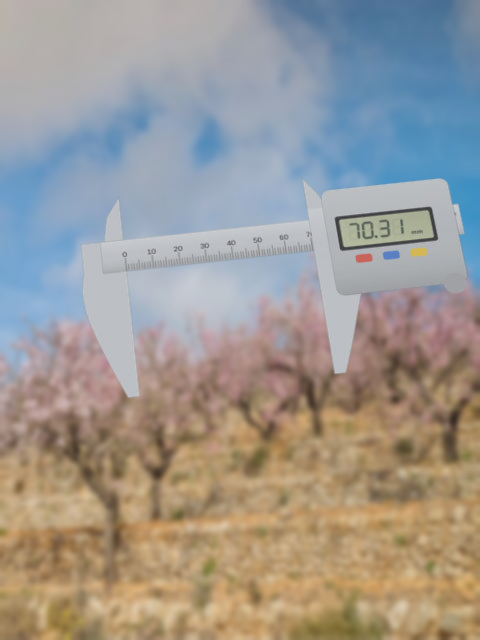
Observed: 70.31 mm
